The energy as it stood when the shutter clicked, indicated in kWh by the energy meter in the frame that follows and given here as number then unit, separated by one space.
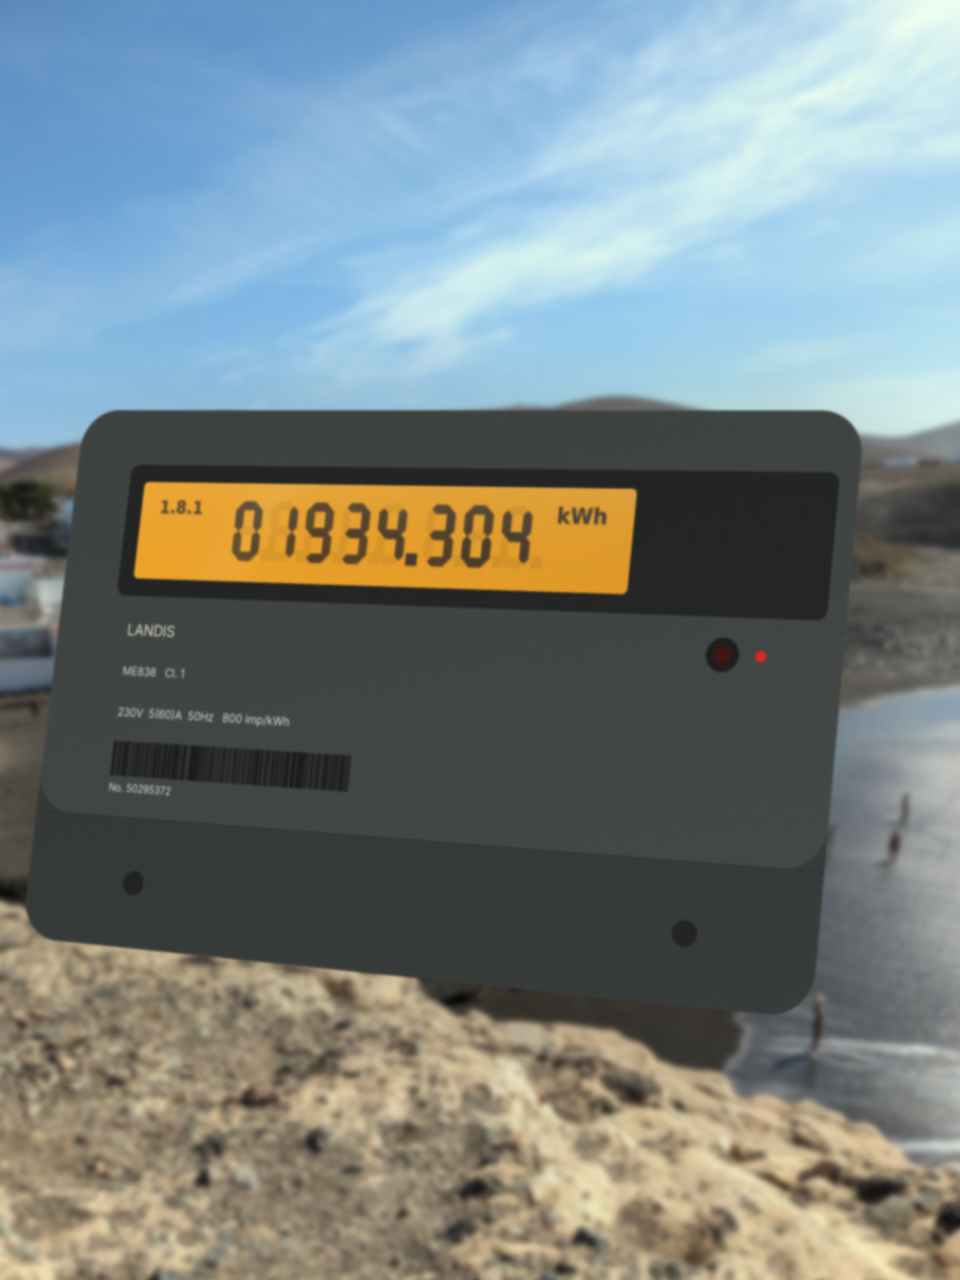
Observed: 1934.304 kWh
